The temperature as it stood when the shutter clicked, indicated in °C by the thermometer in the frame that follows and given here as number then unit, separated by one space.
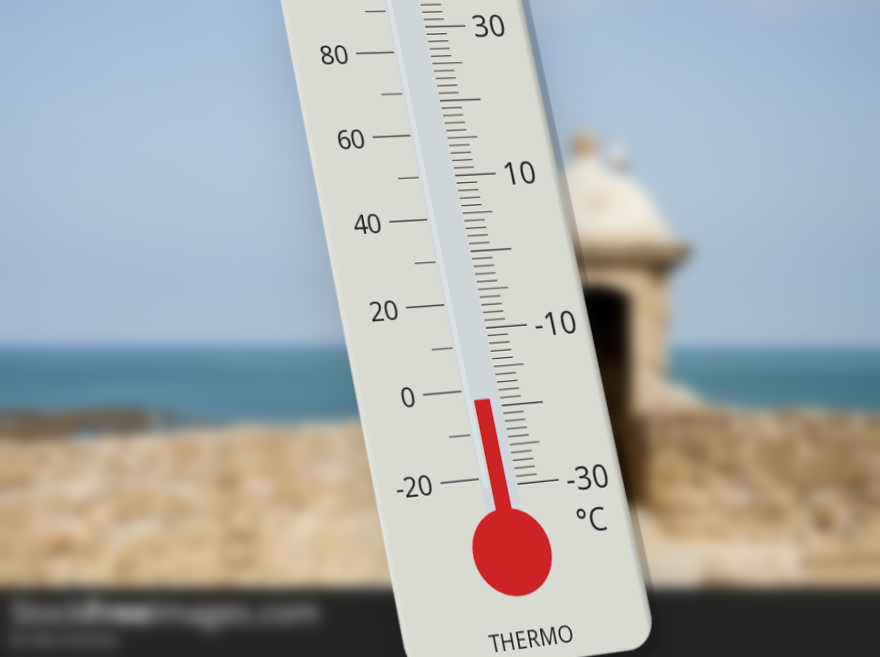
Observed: -19 °C
